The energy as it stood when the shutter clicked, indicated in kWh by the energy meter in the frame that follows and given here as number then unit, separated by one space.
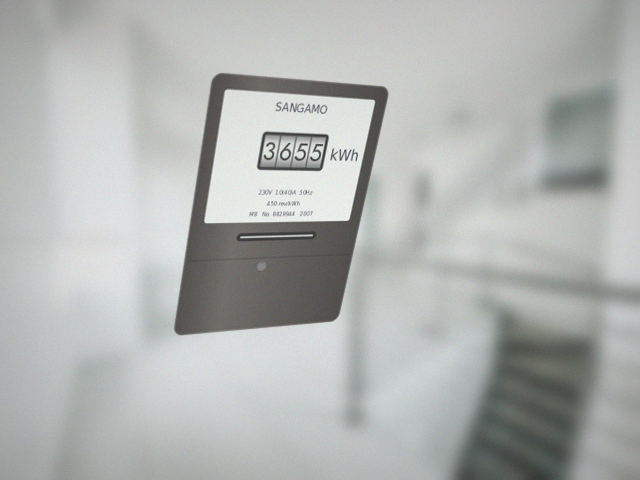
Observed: 3655 kWh
